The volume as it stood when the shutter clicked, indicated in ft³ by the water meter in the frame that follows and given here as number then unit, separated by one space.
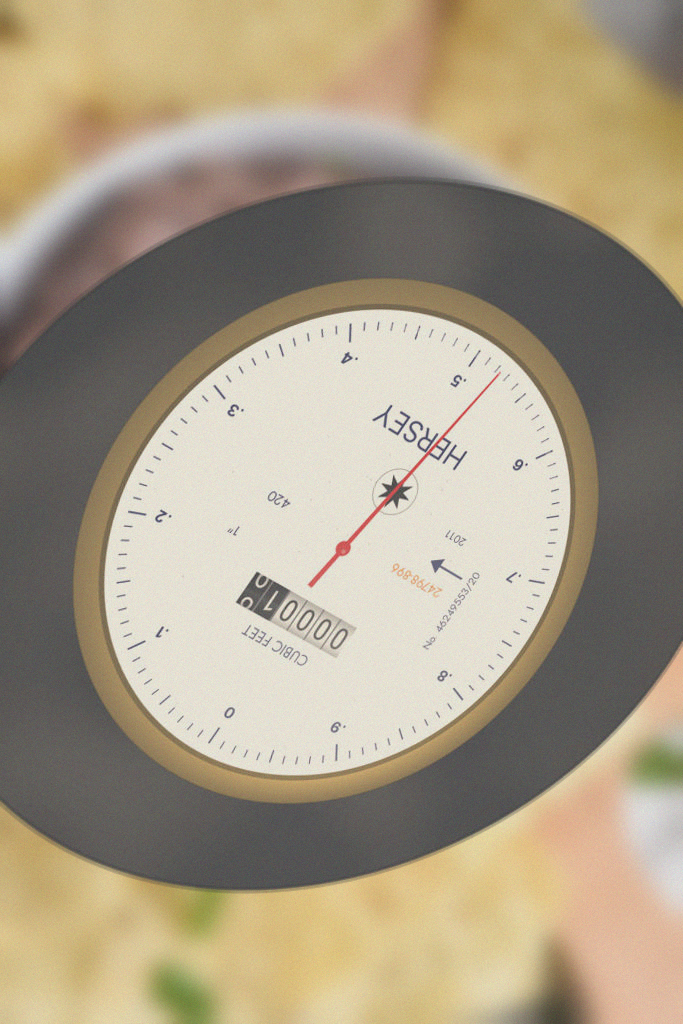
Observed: 18.52 ft³
